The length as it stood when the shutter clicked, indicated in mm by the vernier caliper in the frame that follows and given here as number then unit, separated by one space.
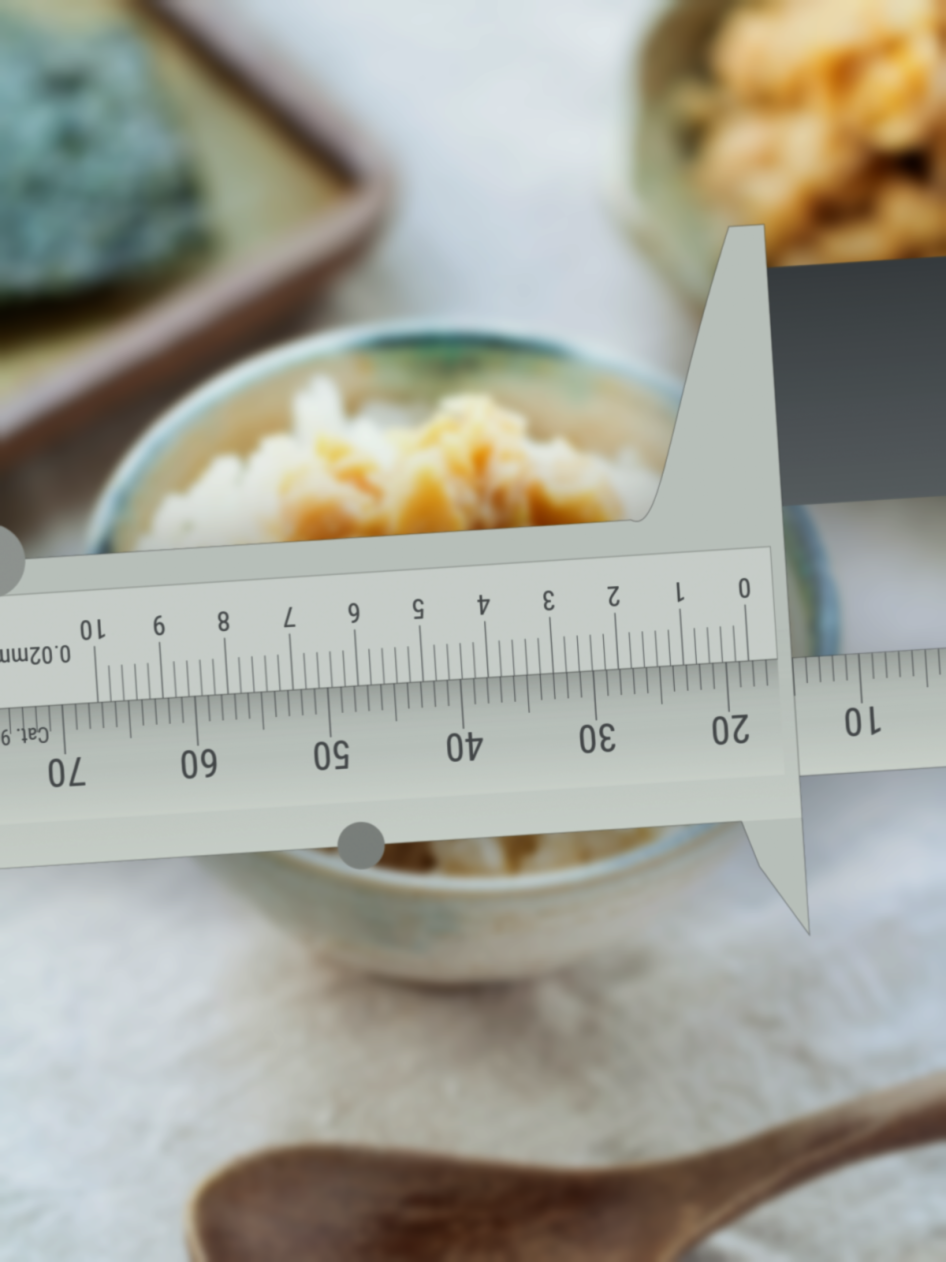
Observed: 18.3 mm
